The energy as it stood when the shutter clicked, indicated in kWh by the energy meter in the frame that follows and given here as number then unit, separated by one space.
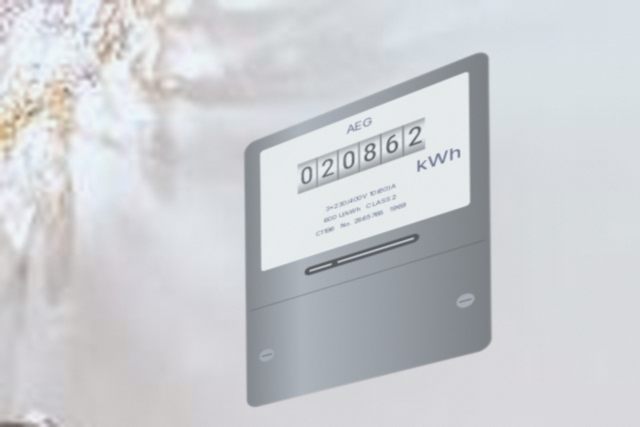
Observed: 20862 kWh
